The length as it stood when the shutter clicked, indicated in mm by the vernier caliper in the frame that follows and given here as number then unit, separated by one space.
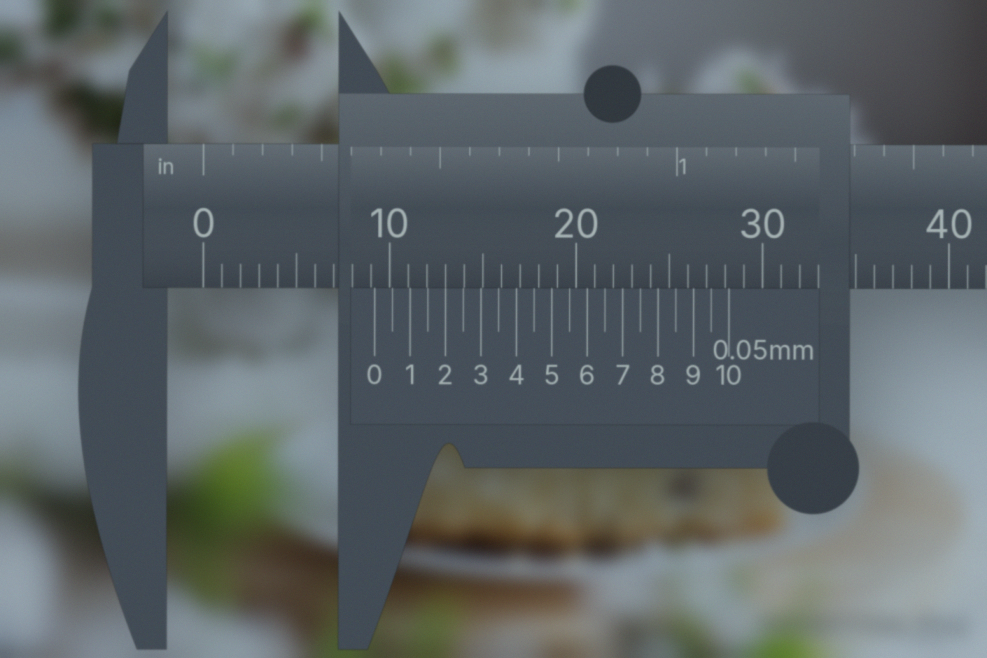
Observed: 9.2 mm
